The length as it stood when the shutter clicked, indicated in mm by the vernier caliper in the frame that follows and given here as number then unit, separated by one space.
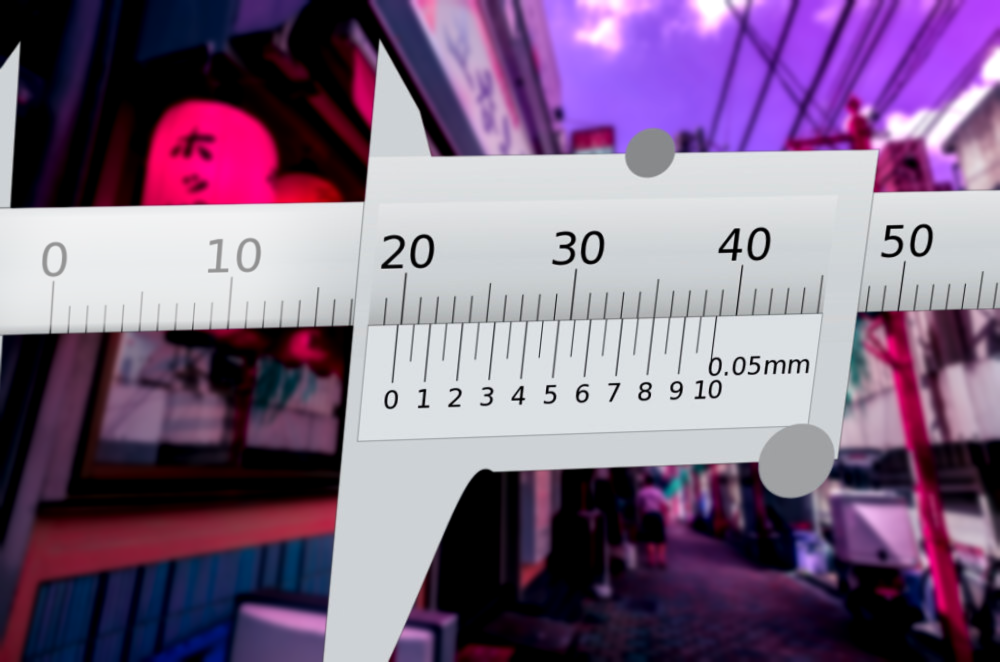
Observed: 19.8 mm
